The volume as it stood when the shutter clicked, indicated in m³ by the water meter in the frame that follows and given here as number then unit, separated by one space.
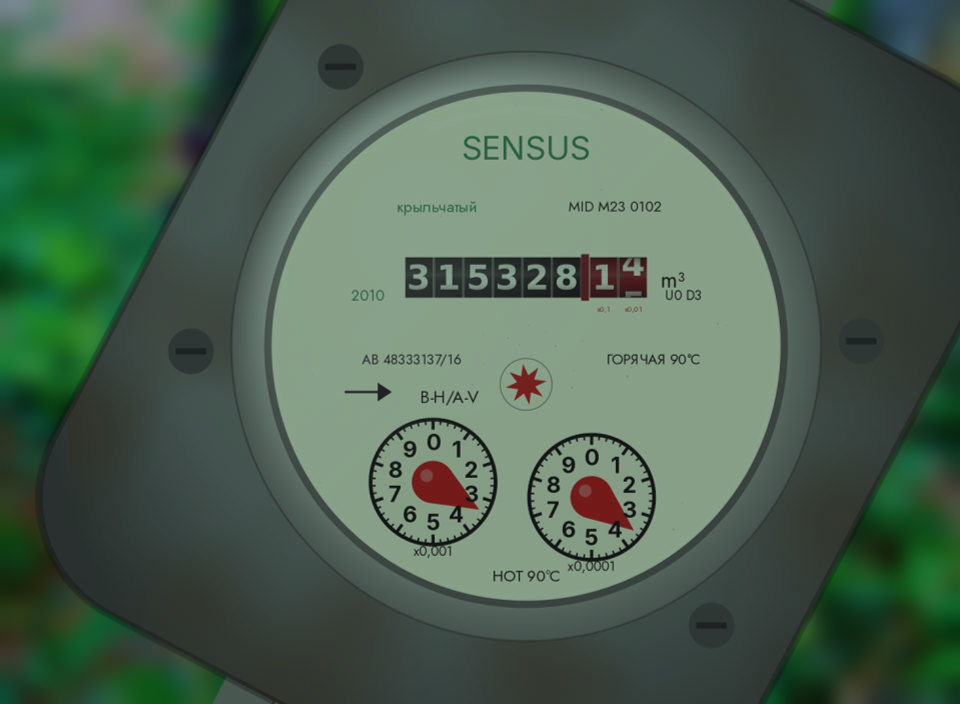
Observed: 315328.1433 m³
